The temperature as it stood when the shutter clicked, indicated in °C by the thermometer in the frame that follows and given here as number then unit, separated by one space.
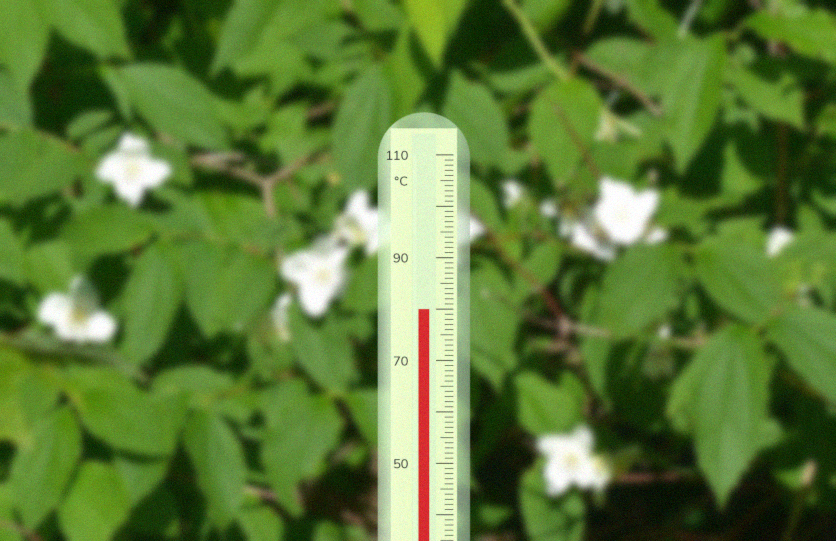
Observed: 80 °C
